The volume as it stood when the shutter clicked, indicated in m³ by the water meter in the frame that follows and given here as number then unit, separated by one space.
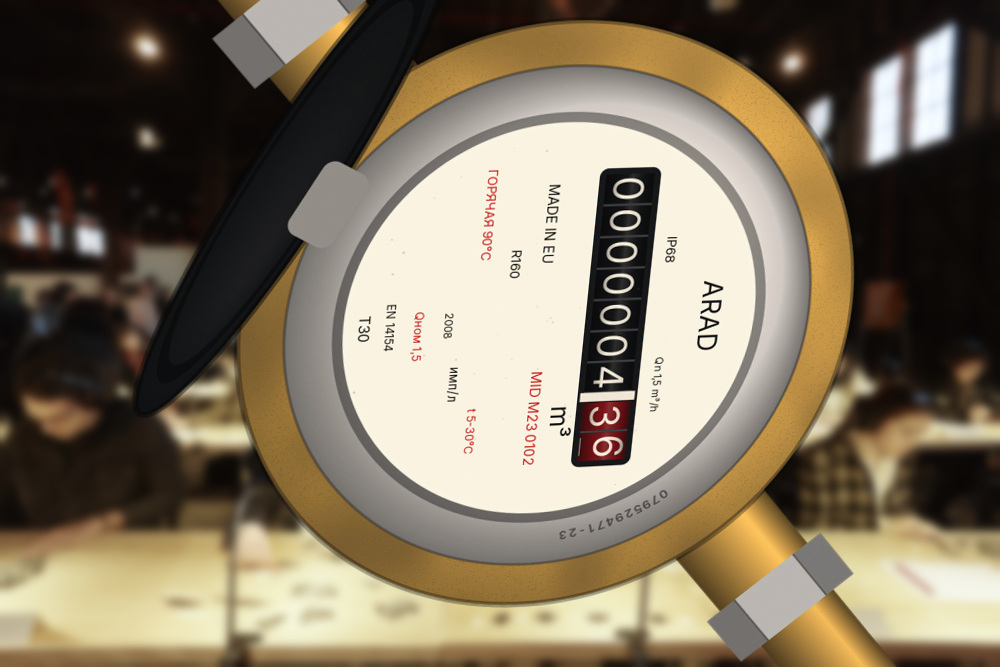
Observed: 4.36 m³
